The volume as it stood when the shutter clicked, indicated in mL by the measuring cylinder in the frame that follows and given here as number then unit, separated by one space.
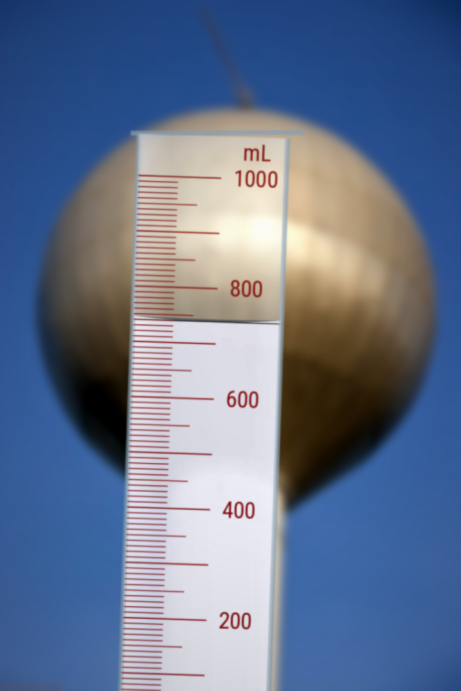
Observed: 740 mL
